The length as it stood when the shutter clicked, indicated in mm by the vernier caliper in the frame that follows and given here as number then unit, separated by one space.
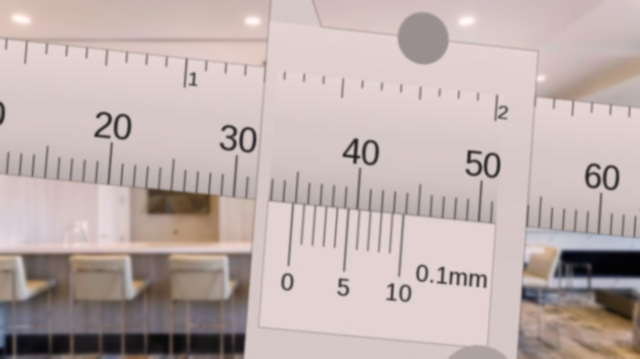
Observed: 34.8 mm
